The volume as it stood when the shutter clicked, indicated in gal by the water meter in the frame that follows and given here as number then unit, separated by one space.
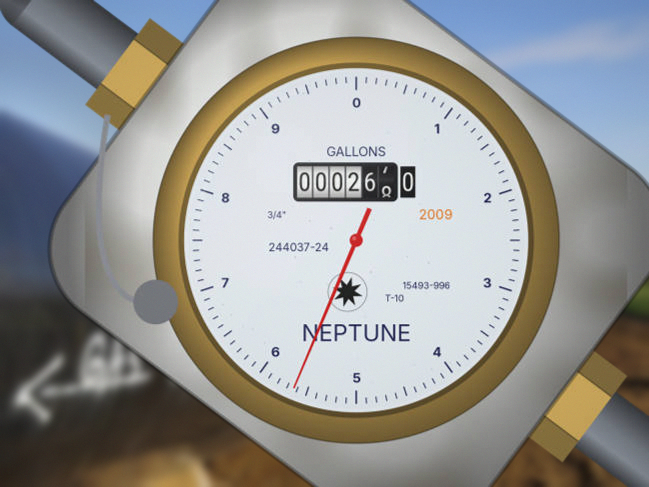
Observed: 2675.6 gal
